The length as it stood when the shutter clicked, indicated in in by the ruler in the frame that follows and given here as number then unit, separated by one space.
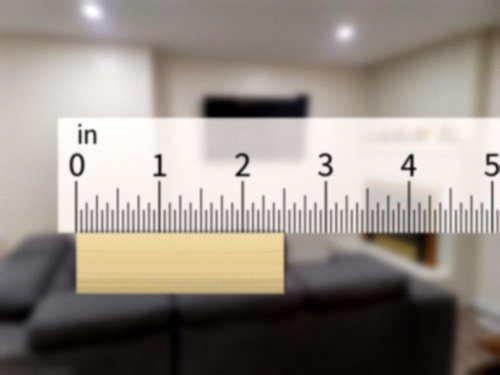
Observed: 2.5 in
